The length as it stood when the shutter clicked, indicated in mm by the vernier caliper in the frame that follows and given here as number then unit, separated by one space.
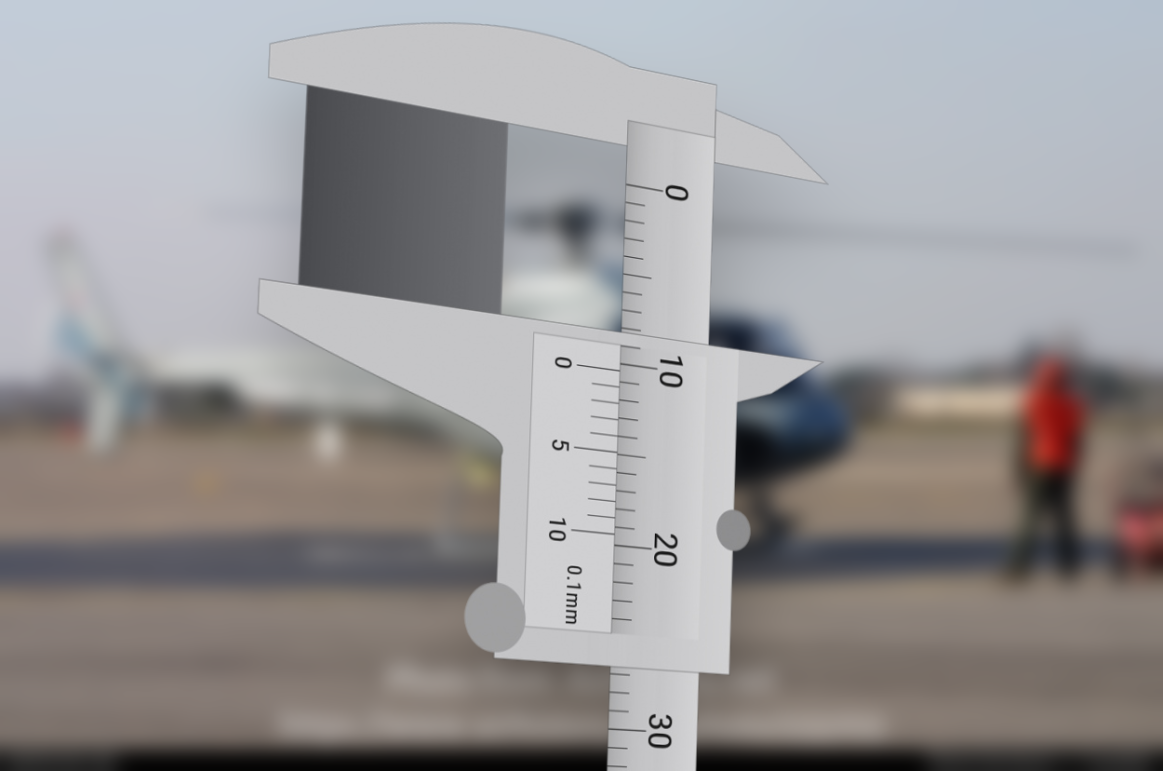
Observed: 10.4 mm
